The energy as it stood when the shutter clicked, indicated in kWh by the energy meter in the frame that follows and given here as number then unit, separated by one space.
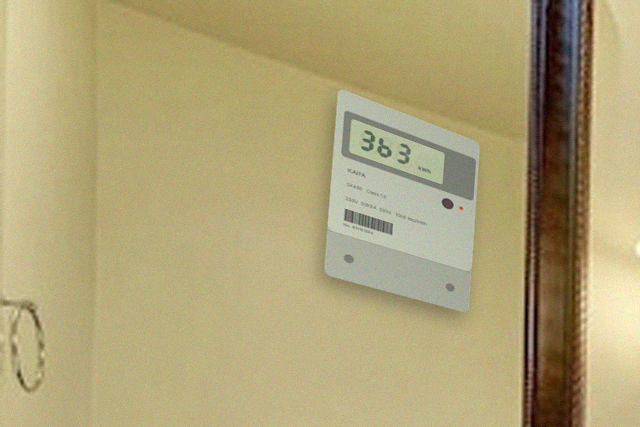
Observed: 363 kWh
